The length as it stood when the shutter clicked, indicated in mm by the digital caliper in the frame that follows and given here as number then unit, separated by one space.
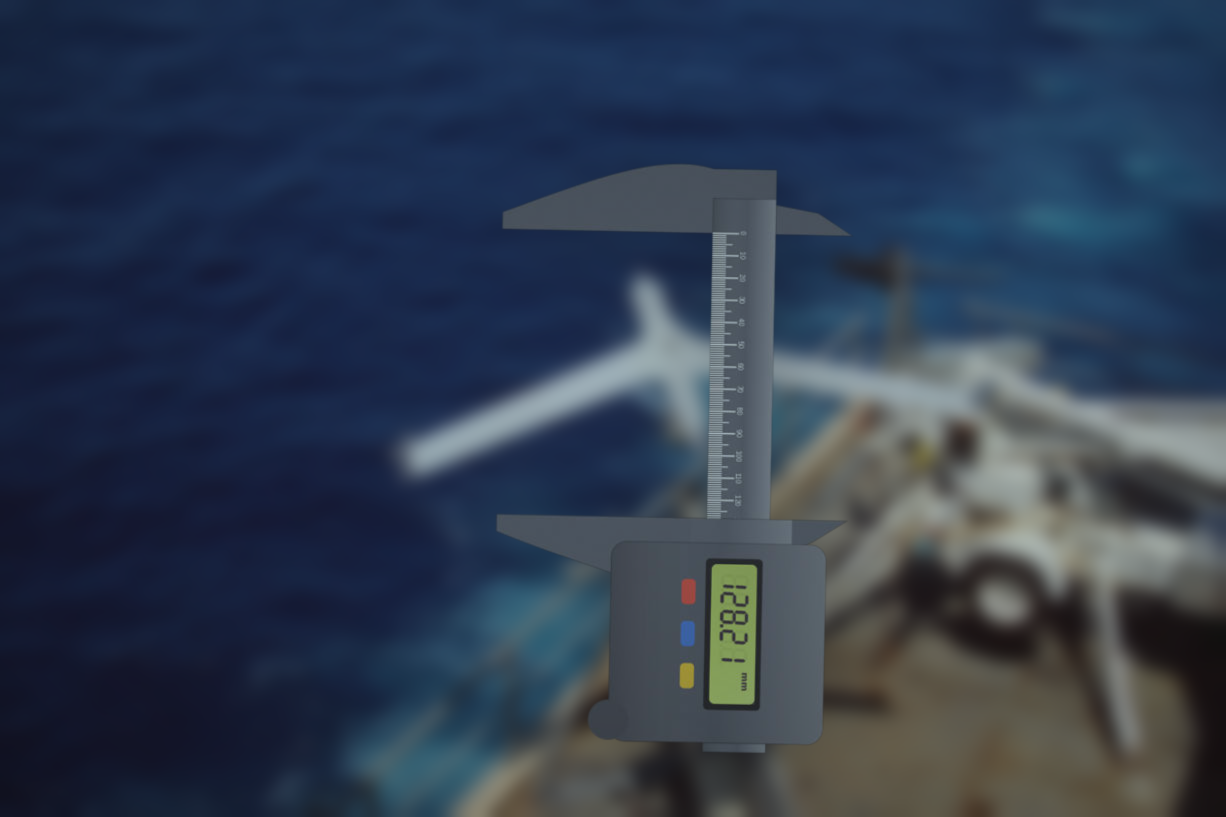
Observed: 128.21 mm
